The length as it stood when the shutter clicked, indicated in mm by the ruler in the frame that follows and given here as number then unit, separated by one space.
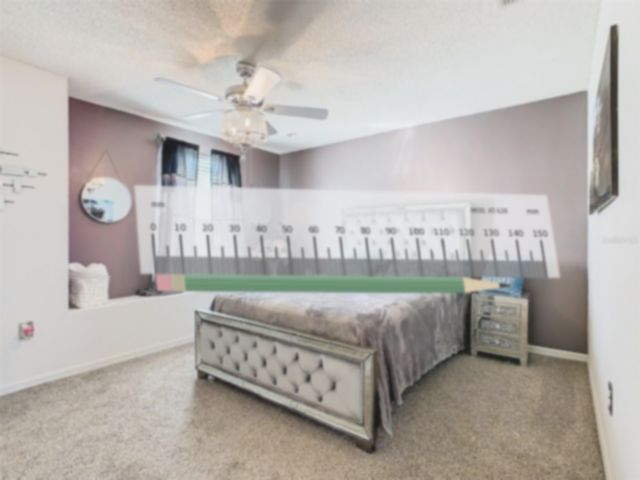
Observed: 135 mm
